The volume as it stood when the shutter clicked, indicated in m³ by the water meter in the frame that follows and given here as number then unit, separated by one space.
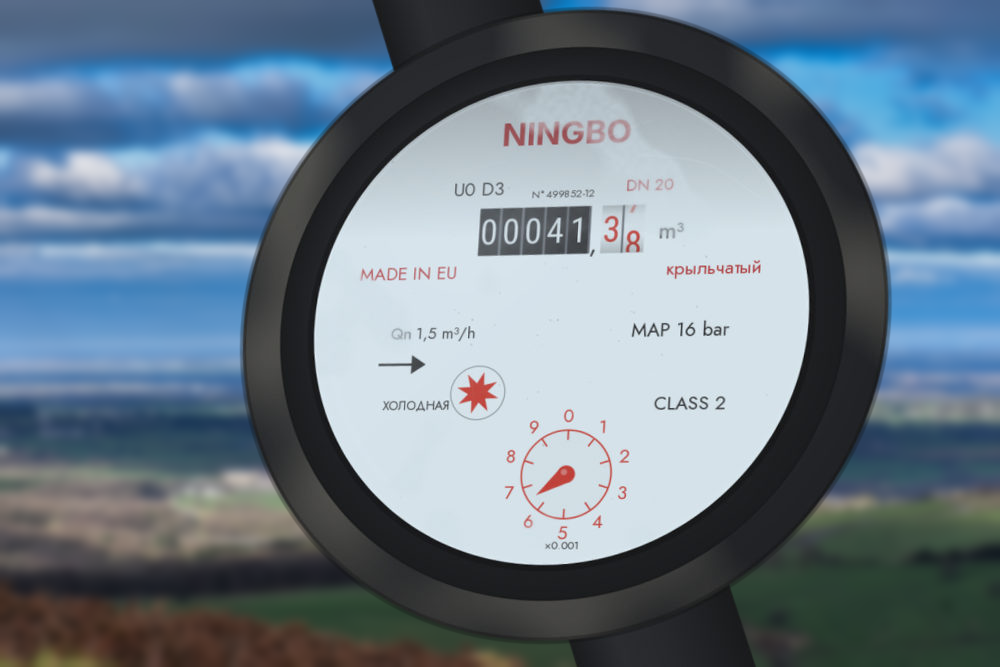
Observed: 41.376 m³
